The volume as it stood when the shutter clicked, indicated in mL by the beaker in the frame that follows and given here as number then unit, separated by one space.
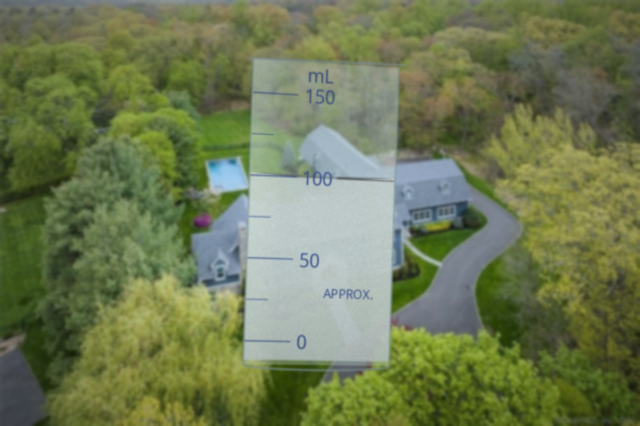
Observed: 100 mL
